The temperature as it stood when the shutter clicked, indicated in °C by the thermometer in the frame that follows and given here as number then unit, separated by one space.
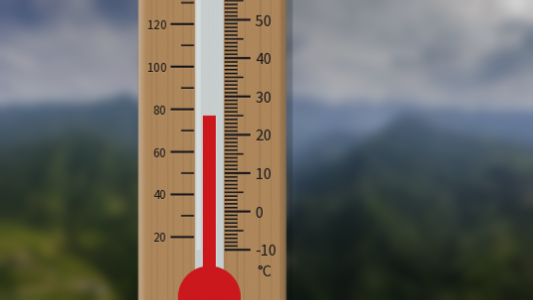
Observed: 25 °C
